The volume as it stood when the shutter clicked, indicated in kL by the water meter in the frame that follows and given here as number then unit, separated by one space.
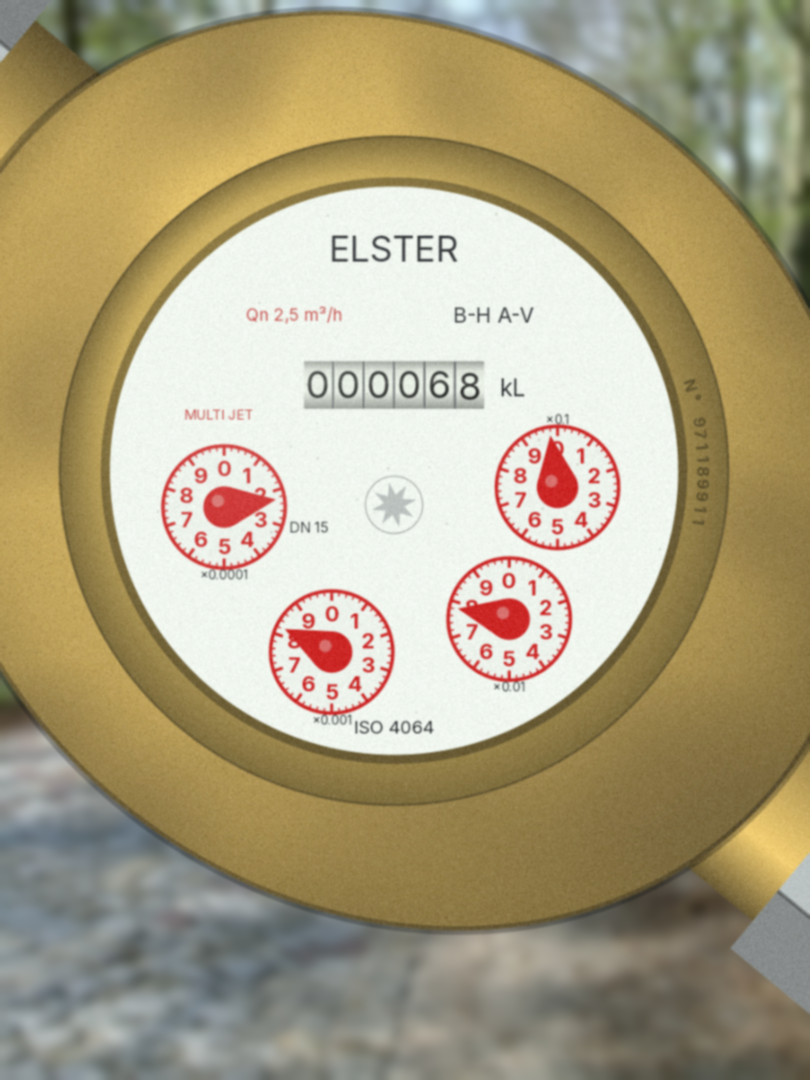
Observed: 67.9782 kL
